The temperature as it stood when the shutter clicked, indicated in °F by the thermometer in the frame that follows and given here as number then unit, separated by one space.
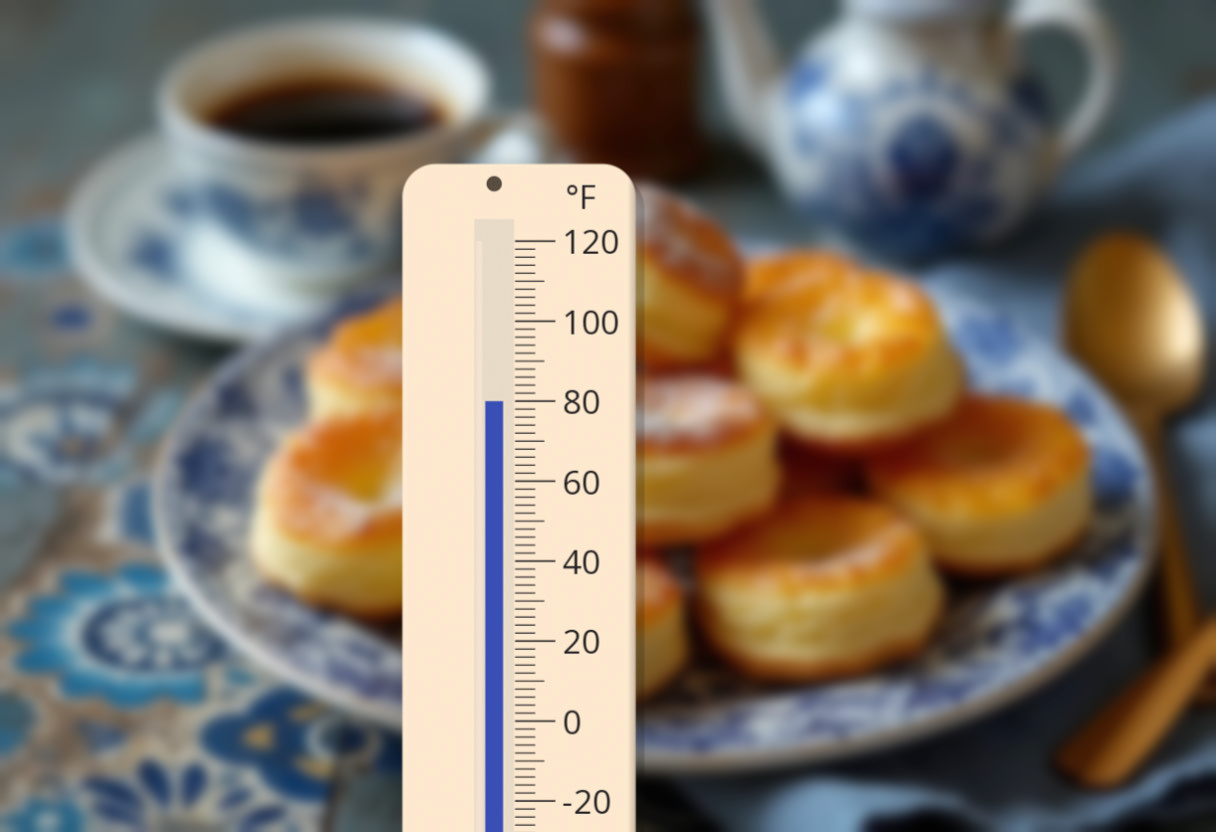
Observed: 80 °F
